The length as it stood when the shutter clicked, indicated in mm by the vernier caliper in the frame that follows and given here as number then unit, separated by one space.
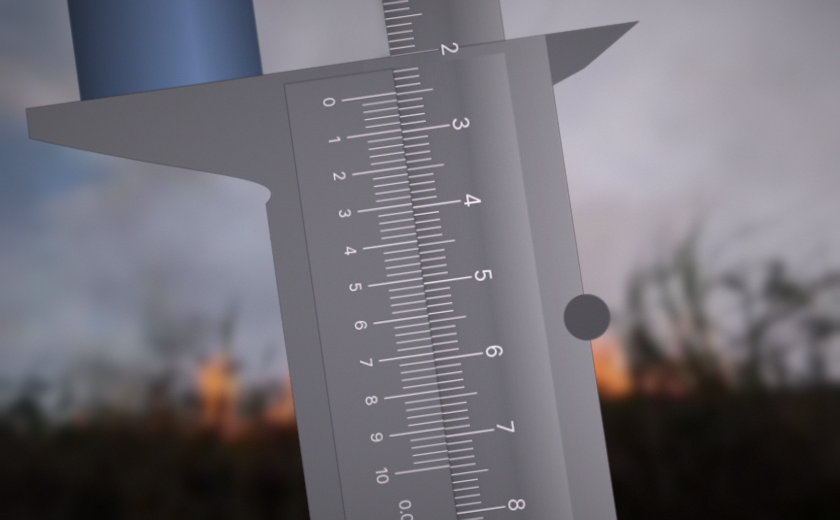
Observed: 24.8 mm
